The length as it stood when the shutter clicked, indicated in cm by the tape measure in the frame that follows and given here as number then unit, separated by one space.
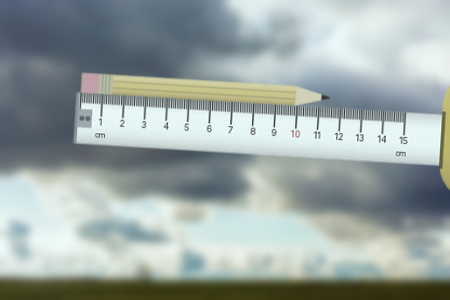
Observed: 11.5 cm
